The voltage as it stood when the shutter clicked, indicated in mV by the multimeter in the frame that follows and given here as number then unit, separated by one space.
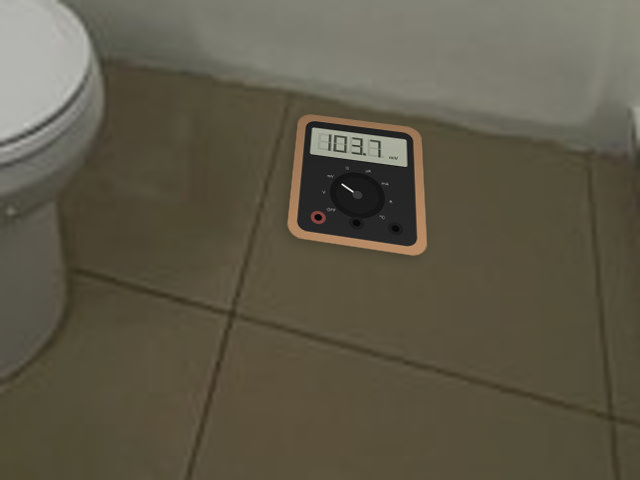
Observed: 103.7 mV
